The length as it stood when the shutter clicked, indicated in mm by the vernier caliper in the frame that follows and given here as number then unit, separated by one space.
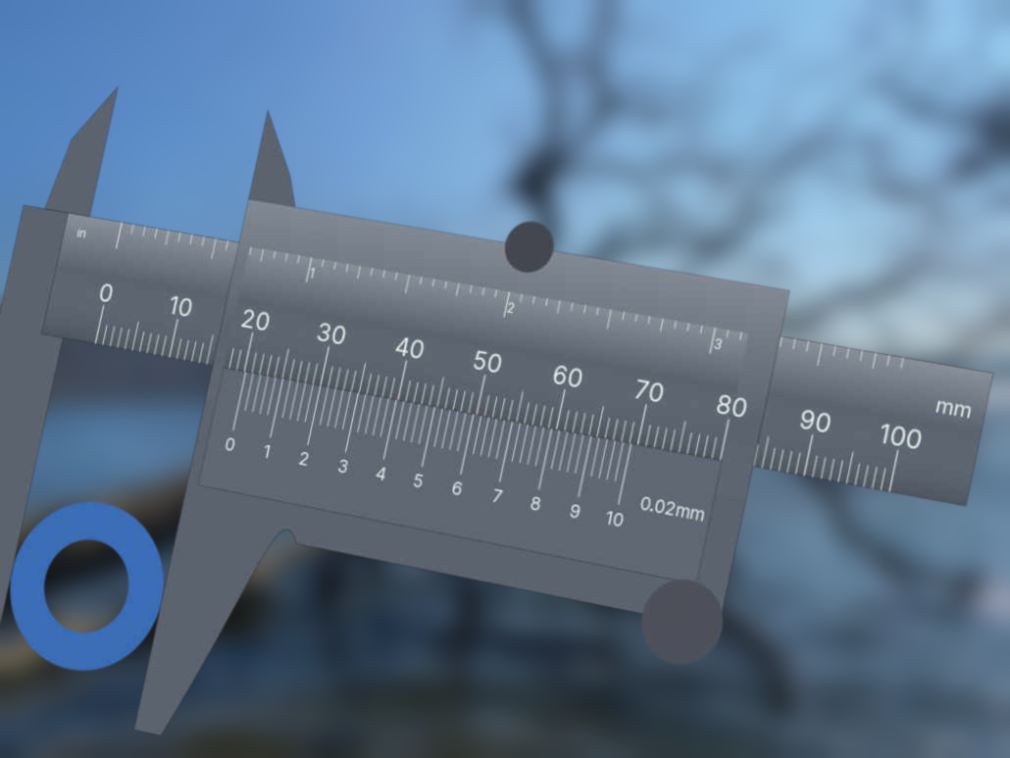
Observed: 20.2 mm
